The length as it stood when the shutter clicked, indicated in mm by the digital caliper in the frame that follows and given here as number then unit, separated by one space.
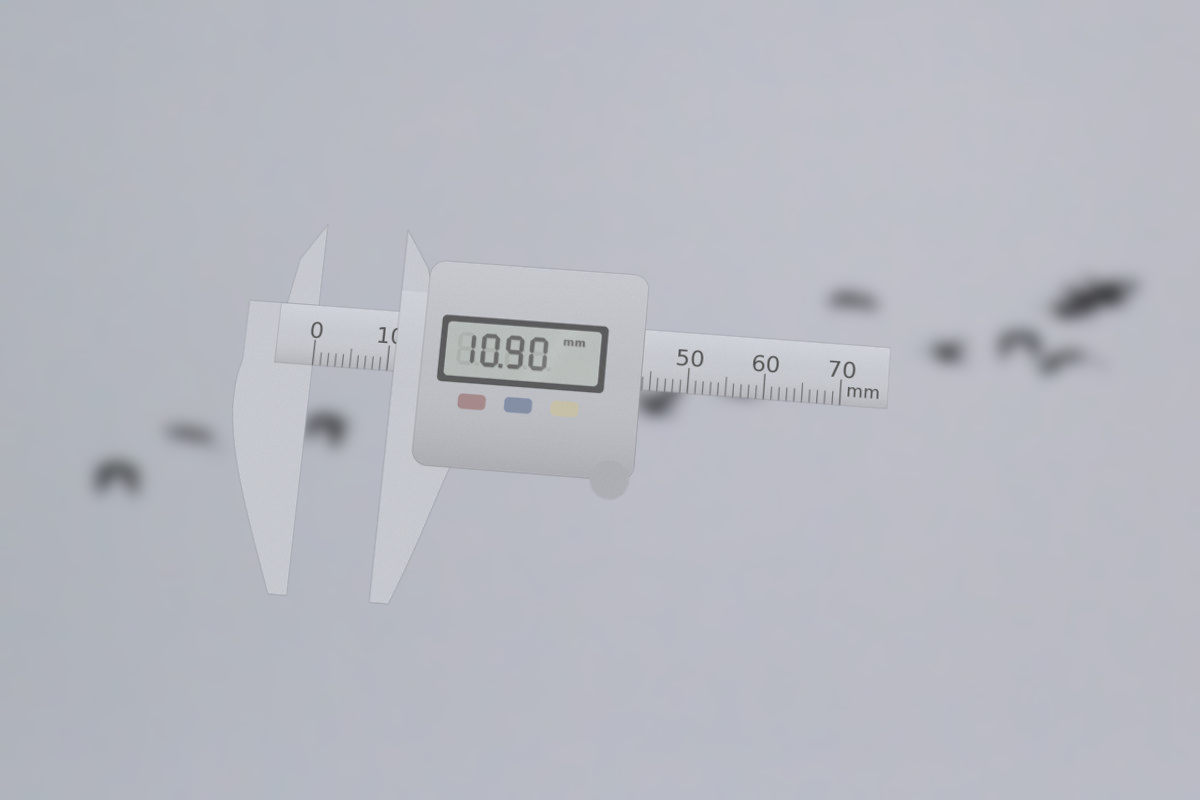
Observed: 10.90 mm
